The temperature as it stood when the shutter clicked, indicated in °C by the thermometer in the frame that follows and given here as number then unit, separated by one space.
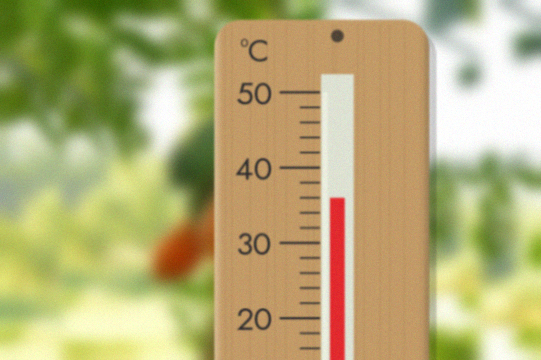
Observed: 36 °C
